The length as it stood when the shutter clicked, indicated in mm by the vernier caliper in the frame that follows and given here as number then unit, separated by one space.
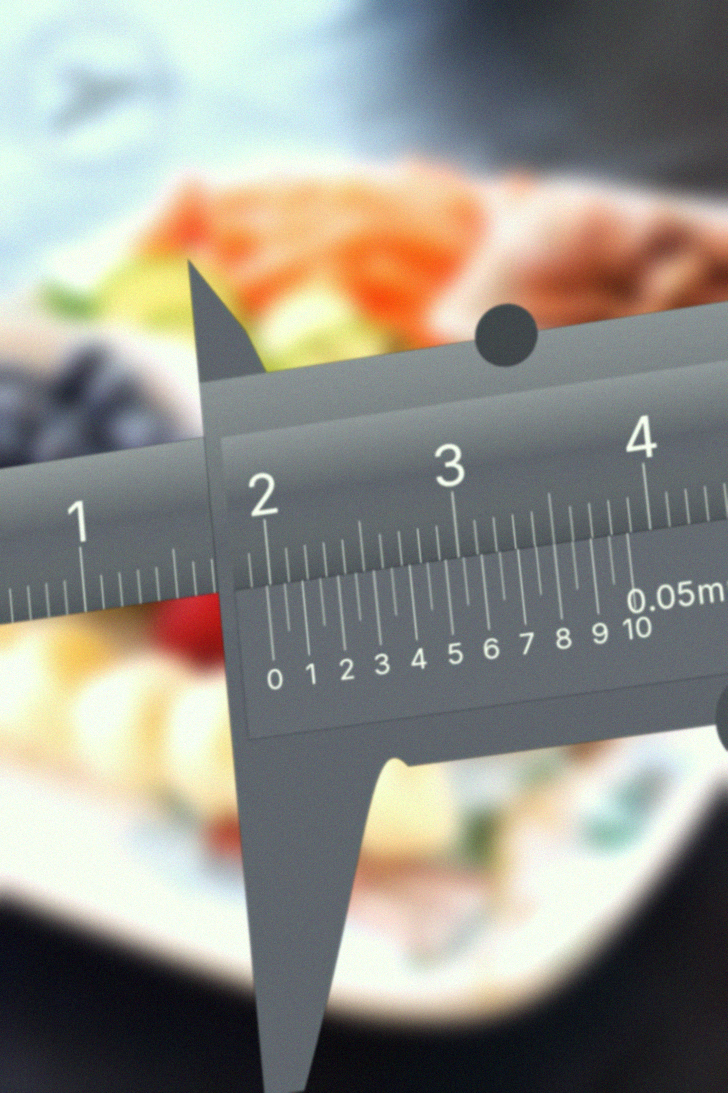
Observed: 19.8 mm
